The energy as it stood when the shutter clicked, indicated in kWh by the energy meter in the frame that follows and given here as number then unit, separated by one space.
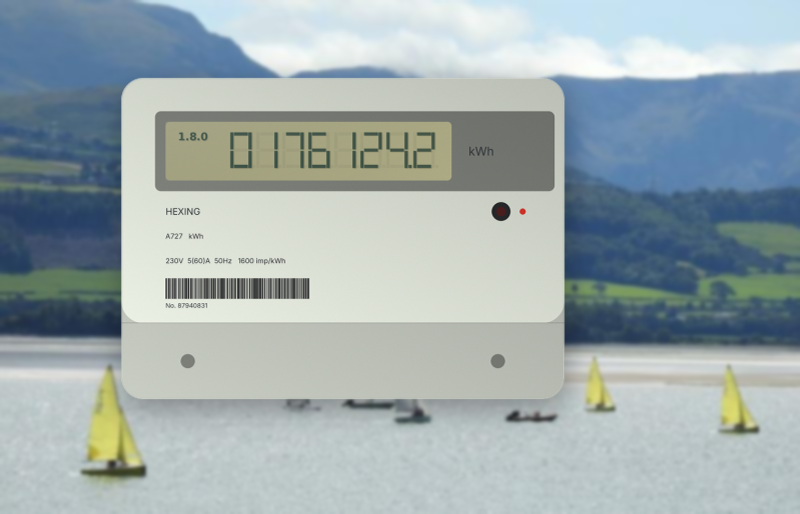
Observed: 176124.2 kWh
